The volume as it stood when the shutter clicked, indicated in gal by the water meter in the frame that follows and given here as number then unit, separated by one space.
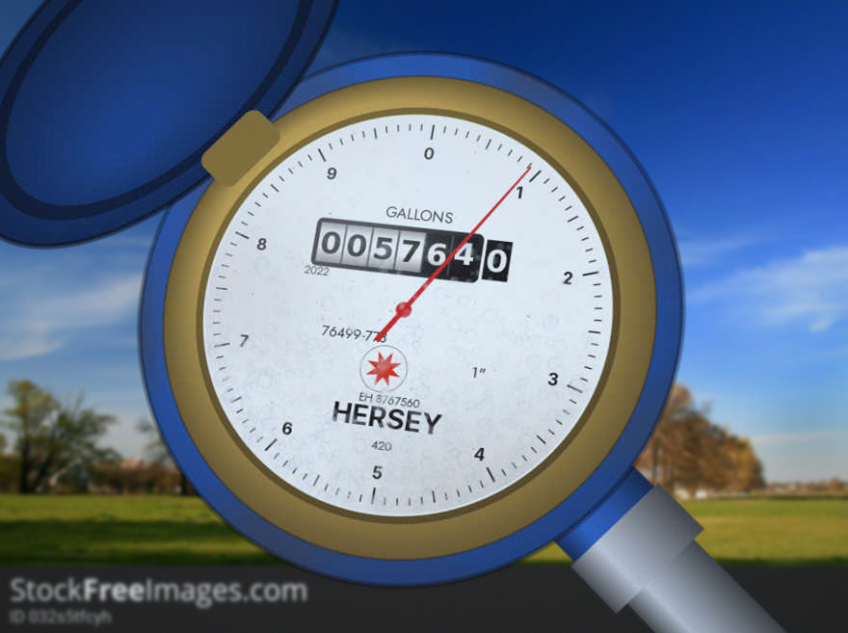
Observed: 57640.9 gal
